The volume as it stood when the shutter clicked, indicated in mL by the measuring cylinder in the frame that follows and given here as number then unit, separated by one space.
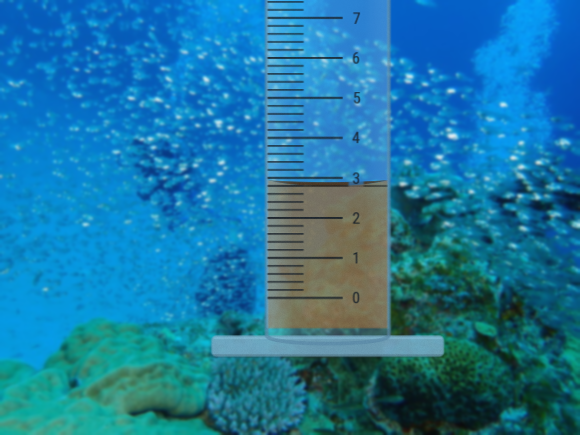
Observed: 2.8 mL
